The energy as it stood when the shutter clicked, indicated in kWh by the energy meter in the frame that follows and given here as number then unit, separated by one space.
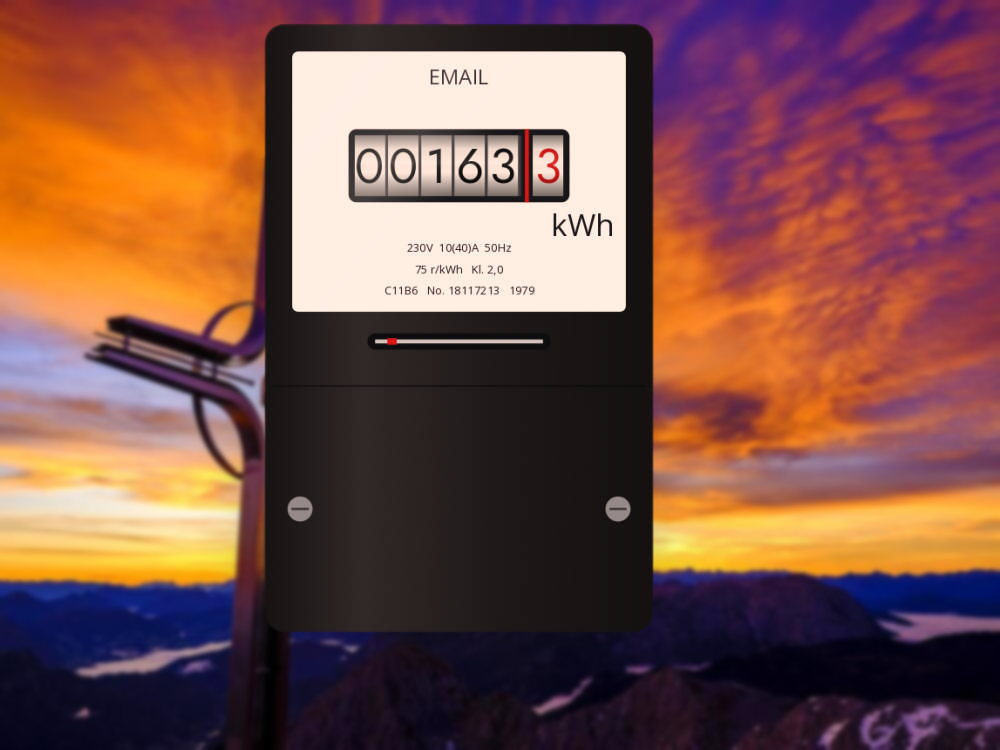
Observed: 163.3 kWh
